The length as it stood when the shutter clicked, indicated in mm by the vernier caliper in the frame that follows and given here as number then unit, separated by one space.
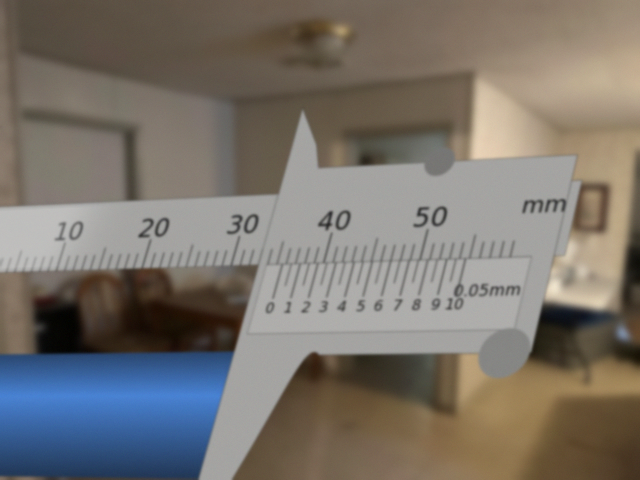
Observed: 35.6 mm
